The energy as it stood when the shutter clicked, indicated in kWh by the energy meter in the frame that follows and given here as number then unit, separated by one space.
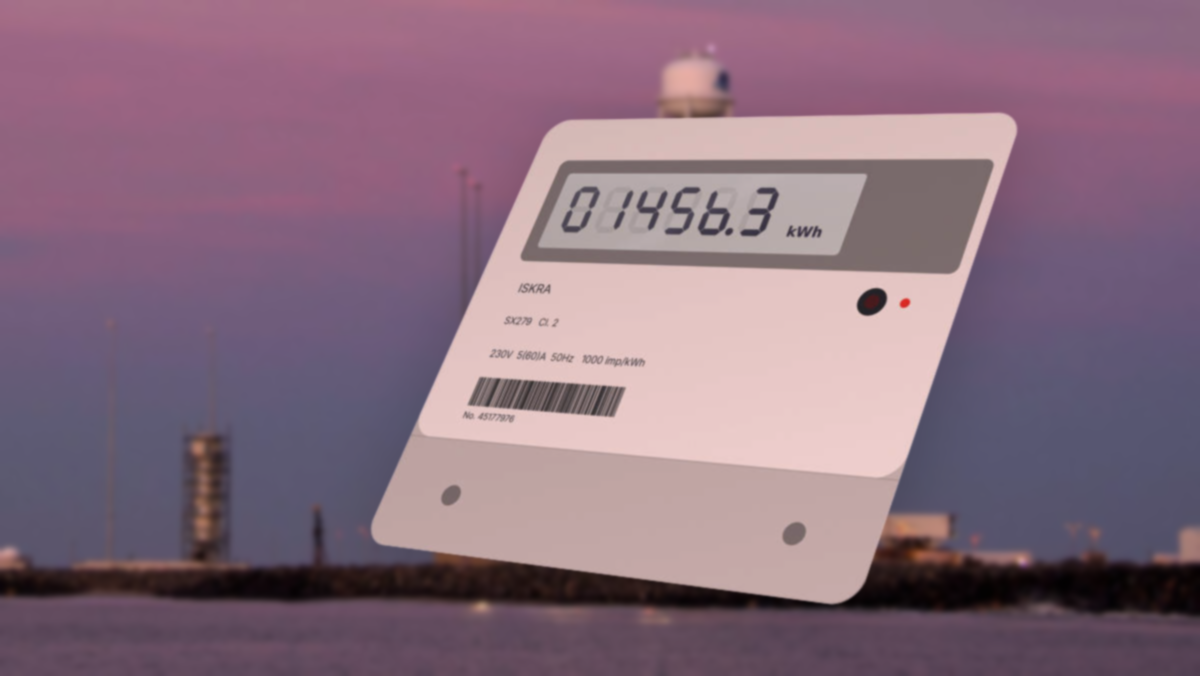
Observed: 1456.3 kWh
